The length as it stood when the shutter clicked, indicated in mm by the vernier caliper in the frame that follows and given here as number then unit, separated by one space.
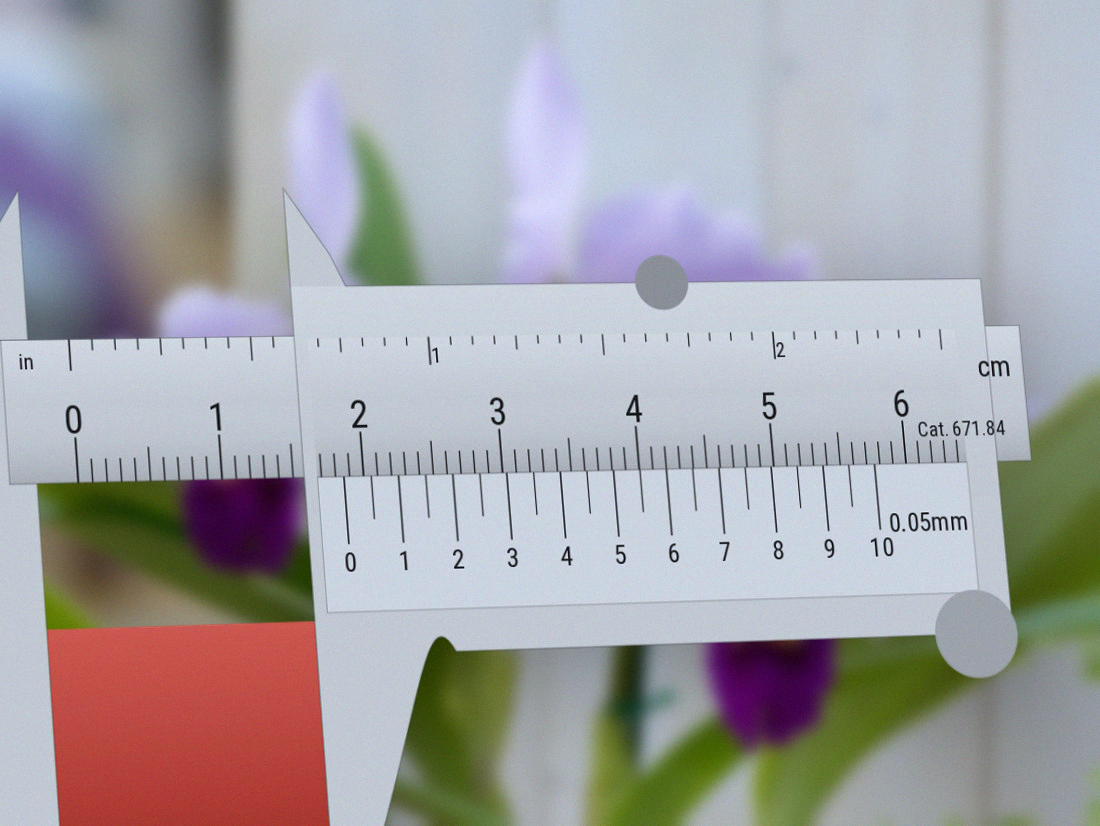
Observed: 18.6 mm
